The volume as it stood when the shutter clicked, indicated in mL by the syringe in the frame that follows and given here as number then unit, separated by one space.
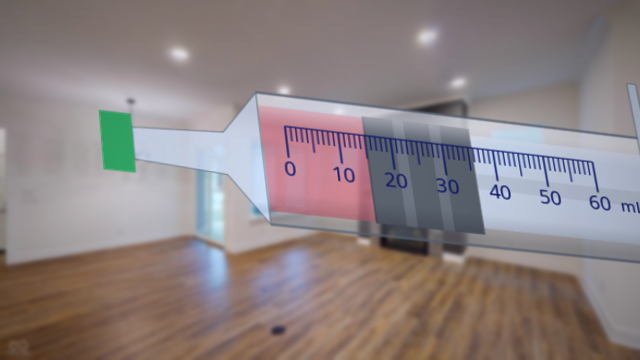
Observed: 15 mL
